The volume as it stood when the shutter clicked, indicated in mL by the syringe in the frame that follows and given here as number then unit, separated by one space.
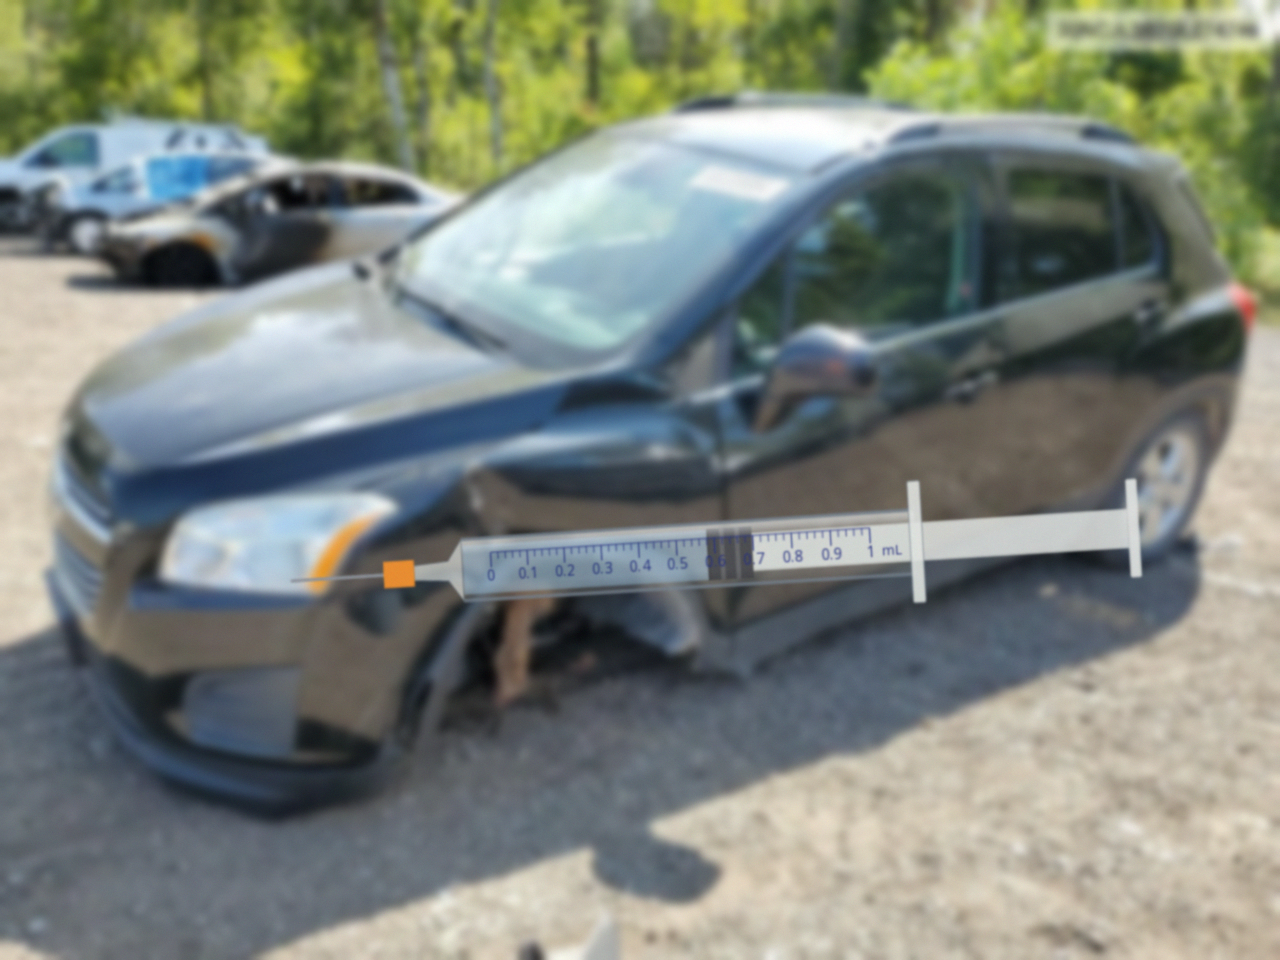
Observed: 0.58 mL
